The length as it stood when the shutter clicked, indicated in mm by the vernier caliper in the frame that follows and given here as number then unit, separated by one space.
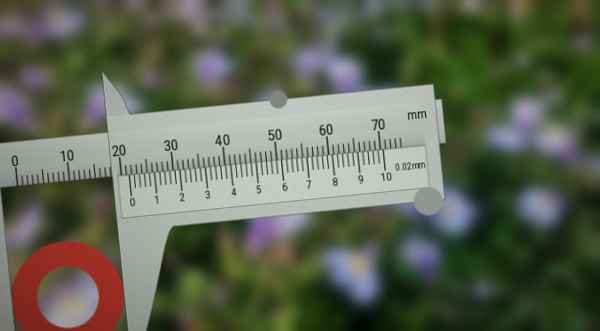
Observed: 21.5 mm
